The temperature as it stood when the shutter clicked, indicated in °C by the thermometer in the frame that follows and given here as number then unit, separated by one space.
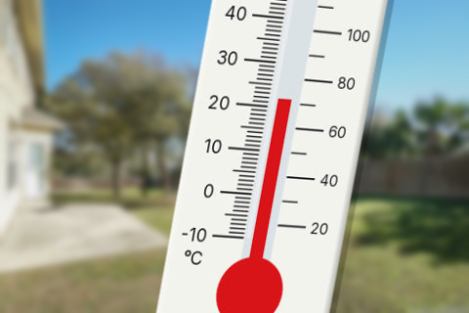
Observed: 22 °C
